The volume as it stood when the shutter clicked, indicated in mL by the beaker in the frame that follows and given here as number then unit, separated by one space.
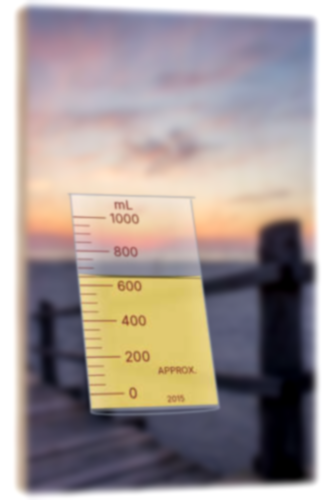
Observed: 650 mL
